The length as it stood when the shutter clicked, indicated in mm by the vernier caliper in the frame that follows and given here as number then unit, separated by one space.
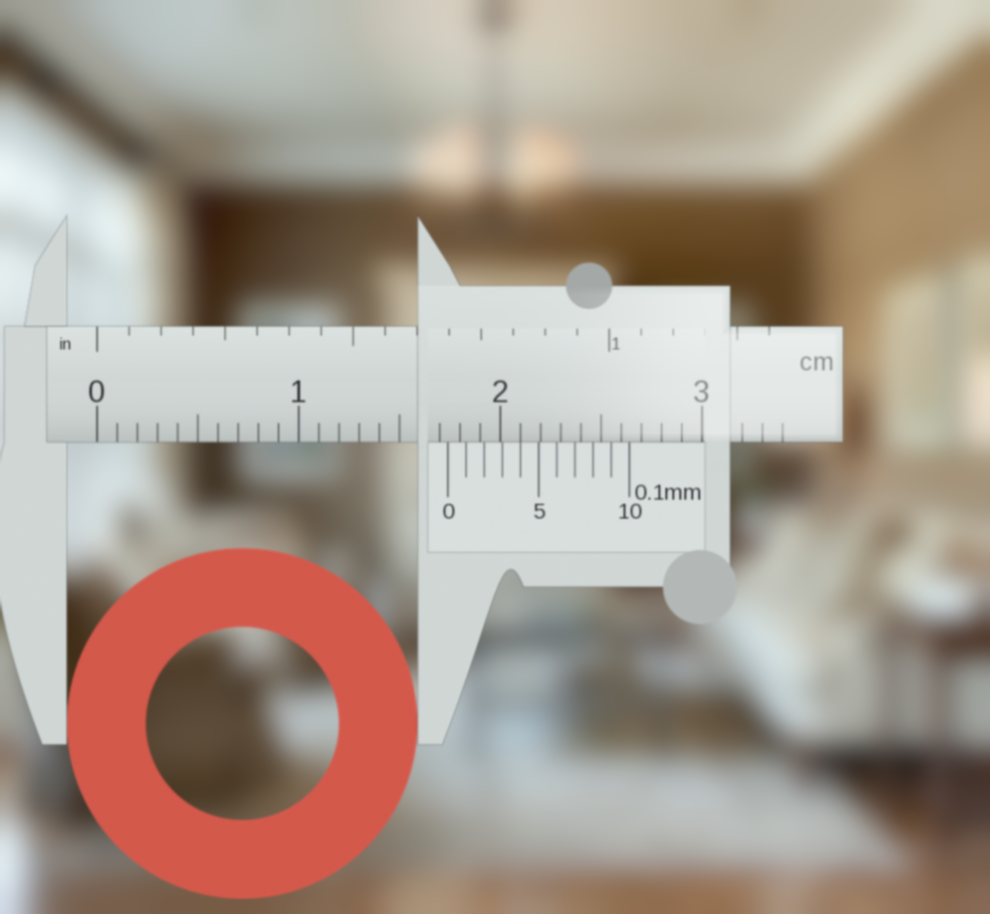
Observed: 17.4 mm
